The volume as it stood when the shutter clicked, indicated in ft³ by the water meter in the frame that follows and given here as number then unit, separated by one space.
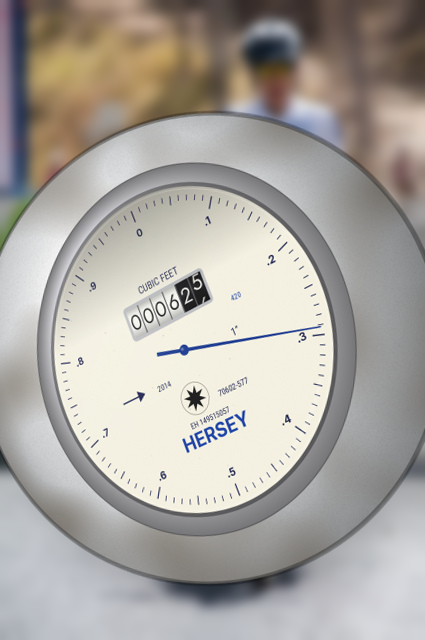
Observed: 625.29 ft³
